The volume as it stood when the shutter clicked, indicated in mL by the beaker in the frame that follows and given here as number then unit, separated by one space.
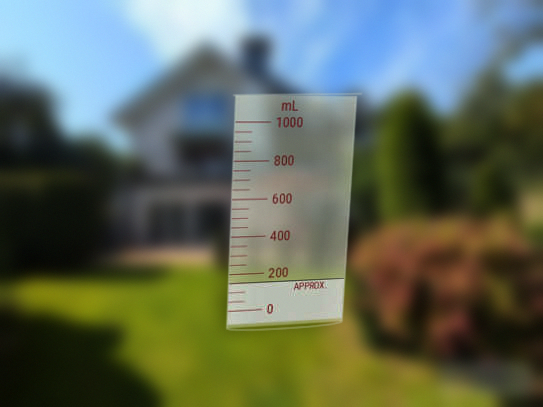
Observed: 150 mL
